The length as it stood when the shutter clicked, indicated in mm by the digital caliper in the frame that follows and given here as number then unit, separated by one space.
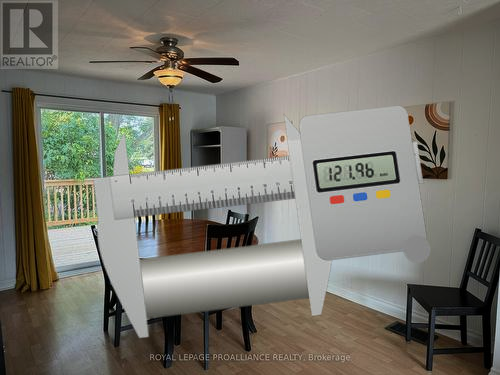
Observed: 121.96 mm
